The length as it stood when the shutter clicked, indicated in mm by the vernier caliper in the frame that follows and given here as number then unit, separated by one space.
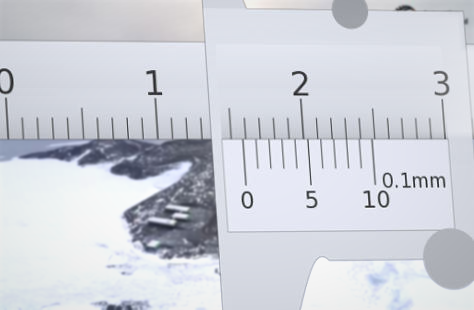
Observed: 15.8 mm
